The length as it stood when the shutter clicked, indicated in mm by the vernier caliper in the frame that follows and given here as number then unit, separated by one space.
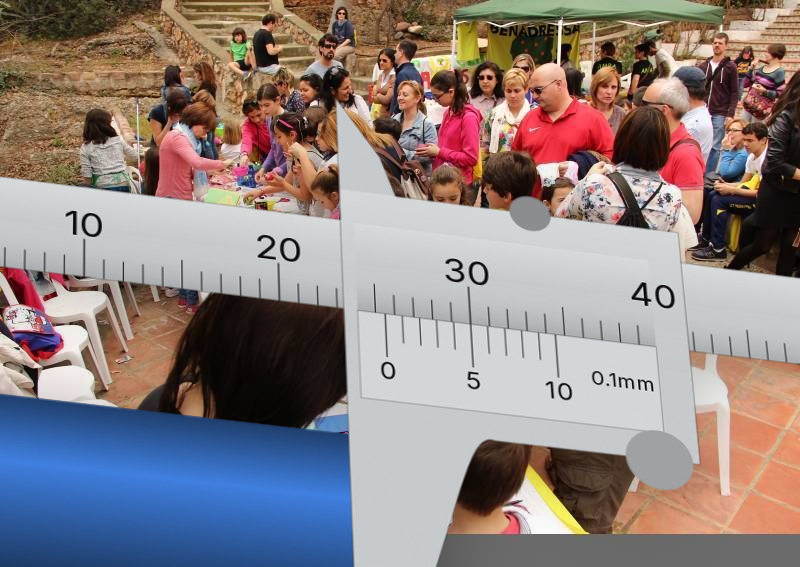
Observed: 25.5 mm
